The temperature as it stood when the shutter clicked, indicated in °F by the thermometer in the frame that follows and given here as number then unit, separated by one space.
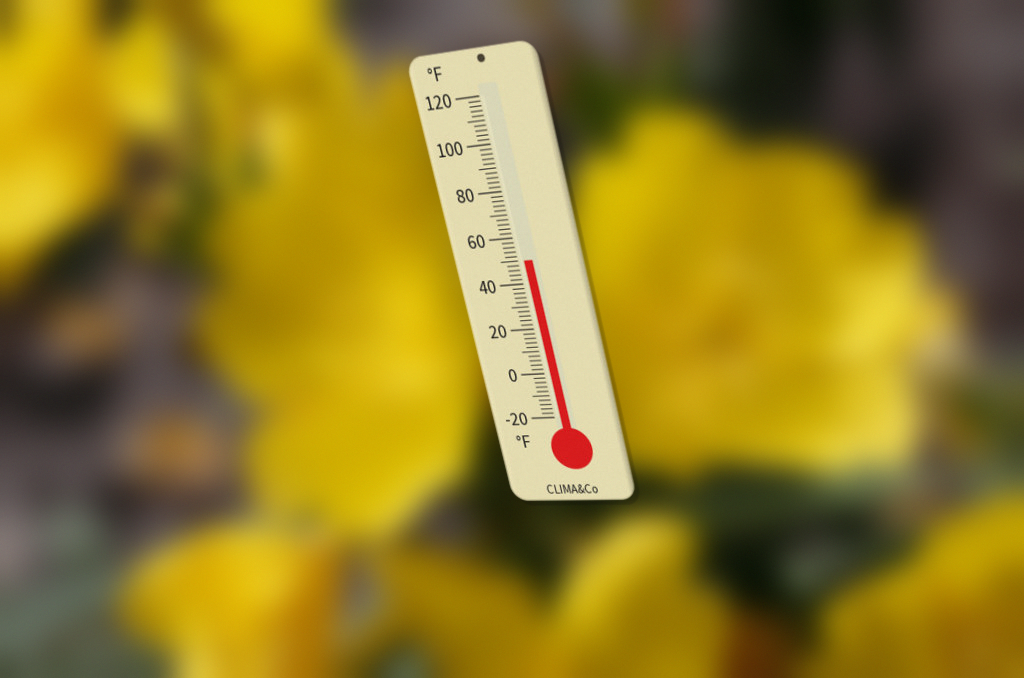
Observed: 50 °F
